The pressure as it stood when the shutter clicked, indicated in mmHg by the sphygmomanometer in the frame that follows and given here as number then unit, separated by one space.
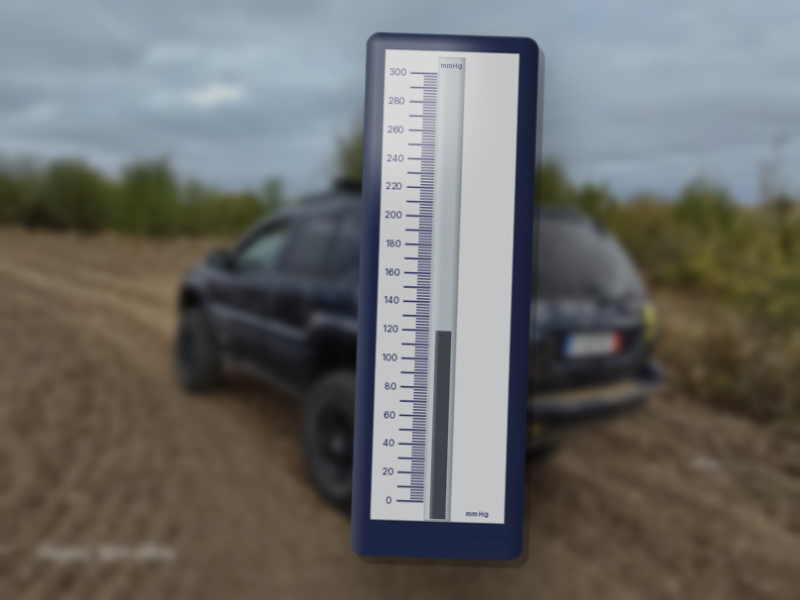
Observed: 120 mmHg
